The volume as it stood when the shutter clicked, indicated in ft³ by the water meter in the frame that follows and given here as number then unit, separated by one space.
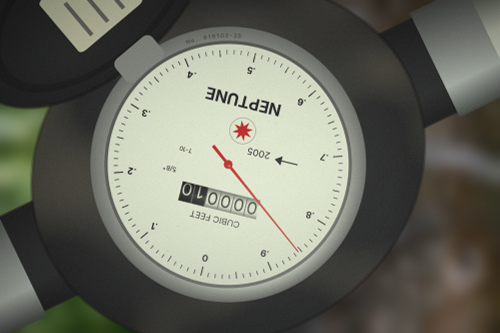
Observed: 9.85 ft³
